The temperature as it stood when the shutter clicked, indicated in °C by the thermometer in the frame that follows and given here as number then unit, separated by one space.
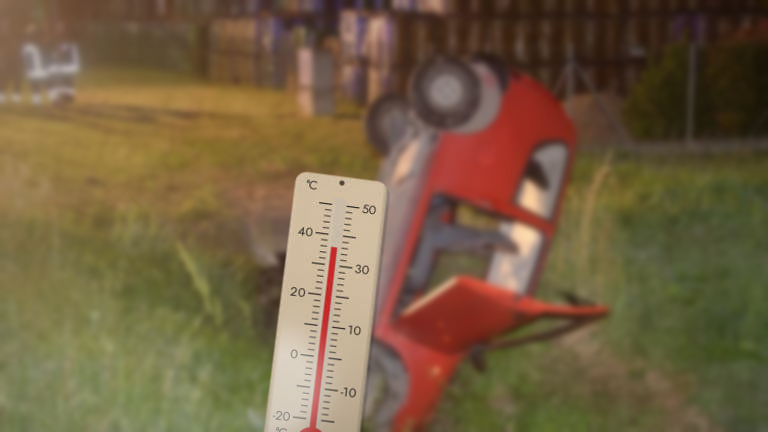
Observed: 36 °C
